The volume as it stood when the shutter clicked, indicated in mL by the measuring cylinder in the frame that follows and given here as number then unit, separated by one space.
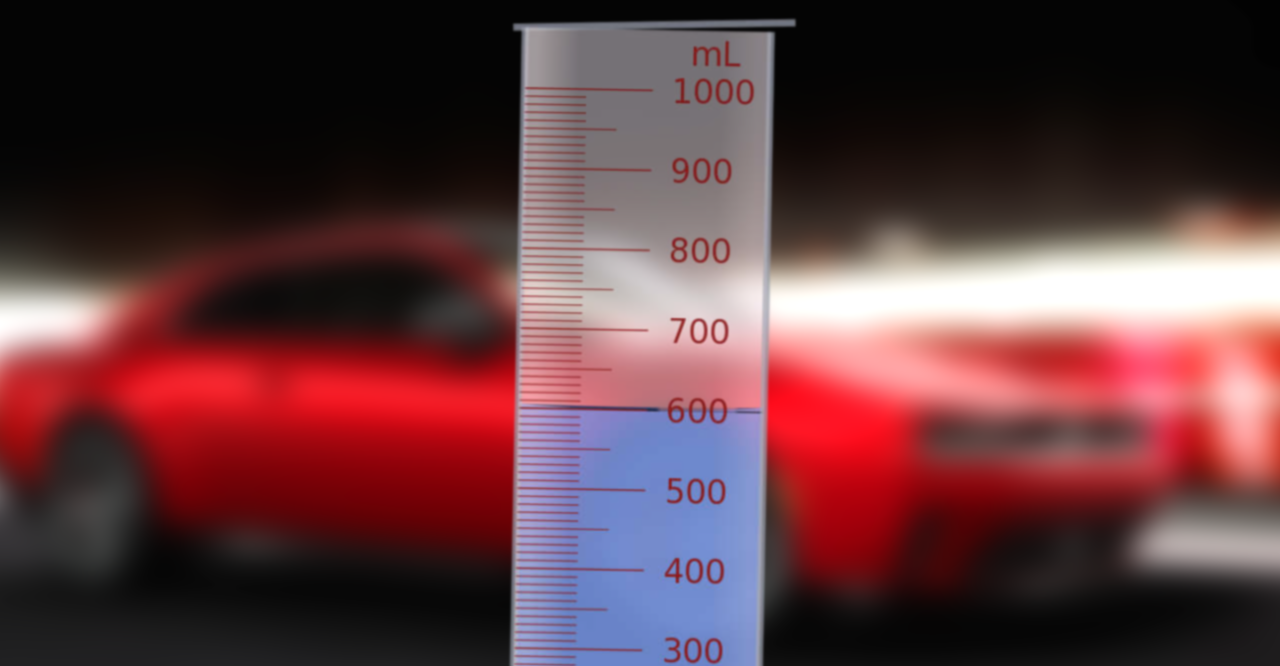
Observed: 600 mL
